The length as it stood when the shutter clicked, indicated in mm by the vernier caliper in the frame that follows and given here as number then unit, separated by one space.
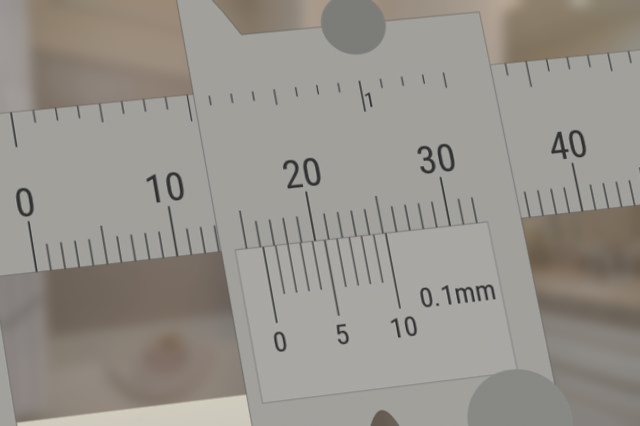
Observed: 16.2 mm
